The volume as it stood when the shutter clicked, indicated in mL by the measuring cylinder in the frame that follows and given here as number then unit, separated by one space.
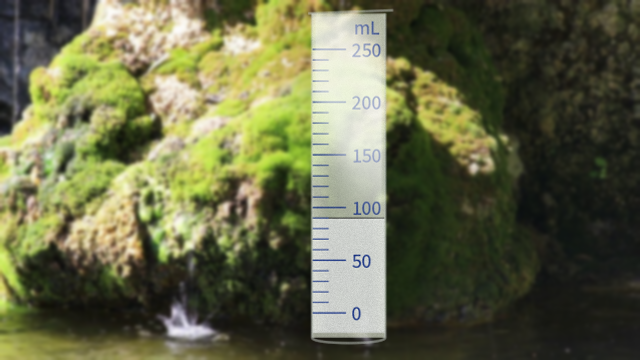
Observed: 90 mL
